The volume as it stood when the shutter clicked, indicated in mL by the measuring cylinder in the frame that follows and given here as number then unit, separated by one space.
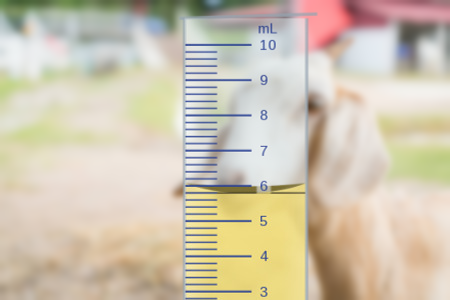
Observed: 5.8 mL
